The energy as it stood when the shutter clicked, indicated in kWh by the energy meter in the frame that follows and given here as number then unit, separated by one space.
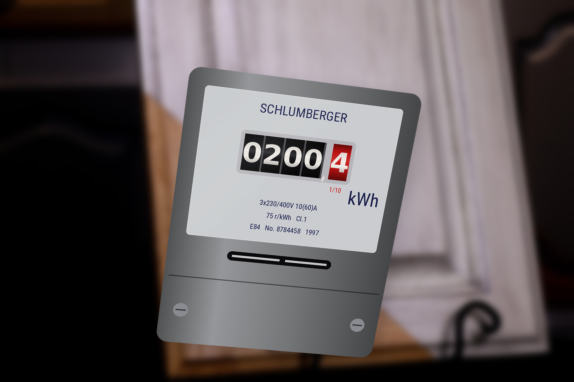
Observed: 200.4 kWh
